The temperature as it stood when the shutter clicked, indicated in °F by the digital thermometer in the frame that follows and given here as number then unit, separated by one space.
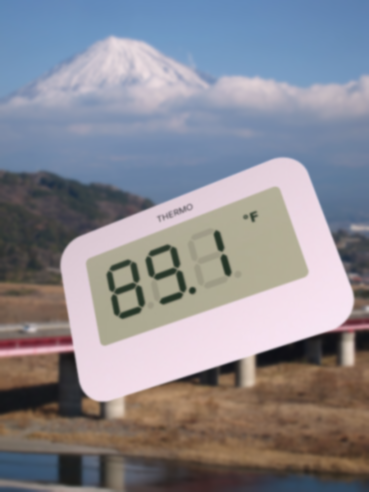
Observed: 89.1 °F
